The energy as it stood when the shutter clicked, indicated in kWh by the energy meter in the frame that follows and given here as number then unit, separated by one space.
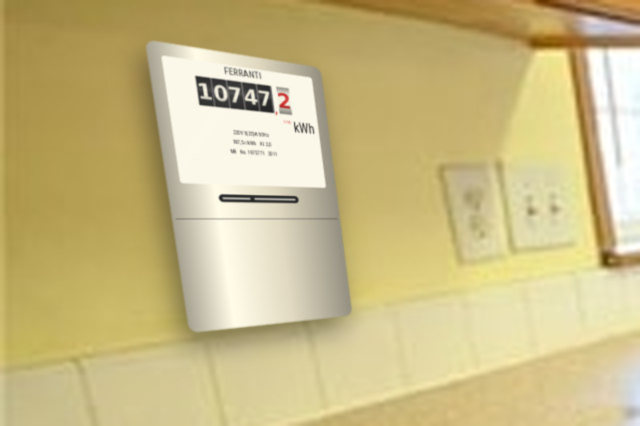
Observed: 10747.2 kWh
